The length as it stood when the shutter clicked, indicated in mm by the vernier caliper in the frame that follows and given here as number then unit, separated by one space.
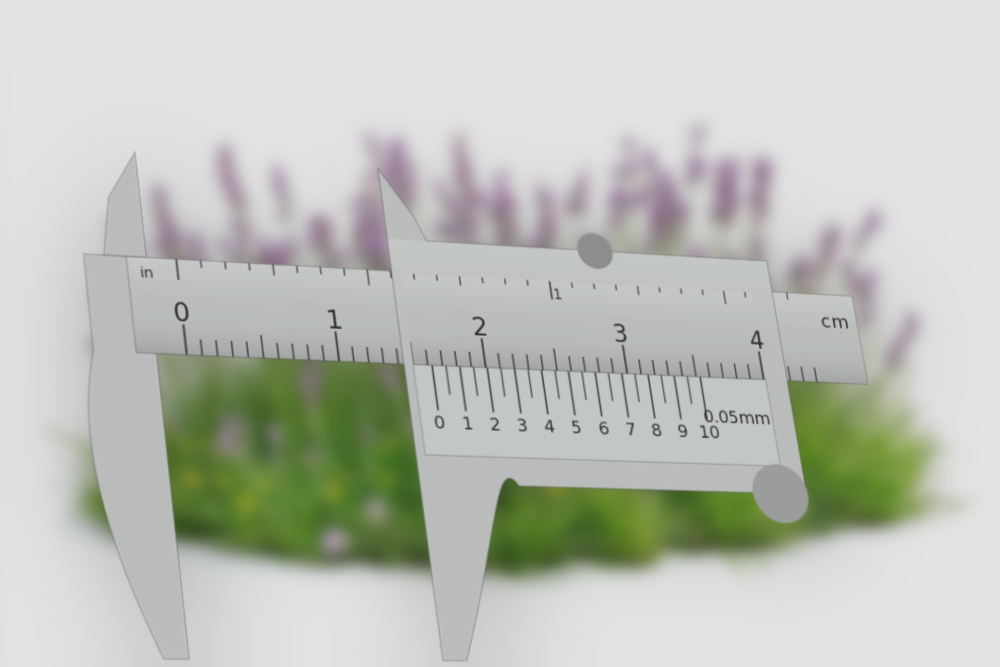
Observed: 16.3 mm
